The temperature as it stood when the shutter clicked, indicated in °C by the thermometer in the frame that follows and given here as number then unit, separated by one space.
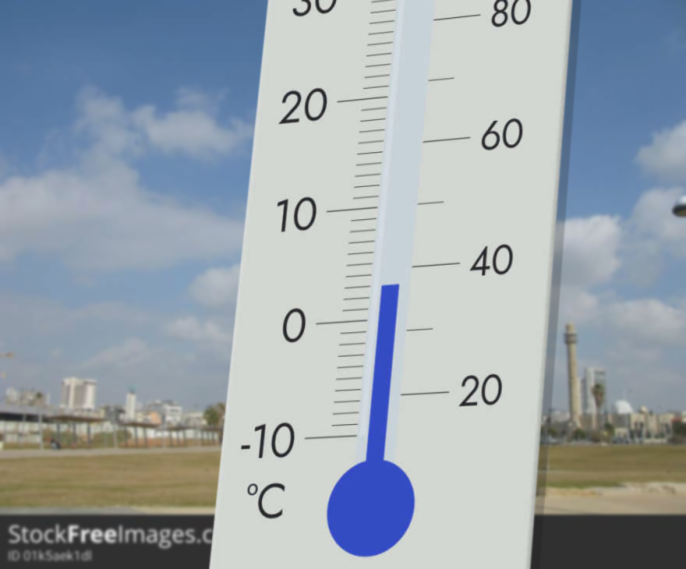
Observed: 3 °C
